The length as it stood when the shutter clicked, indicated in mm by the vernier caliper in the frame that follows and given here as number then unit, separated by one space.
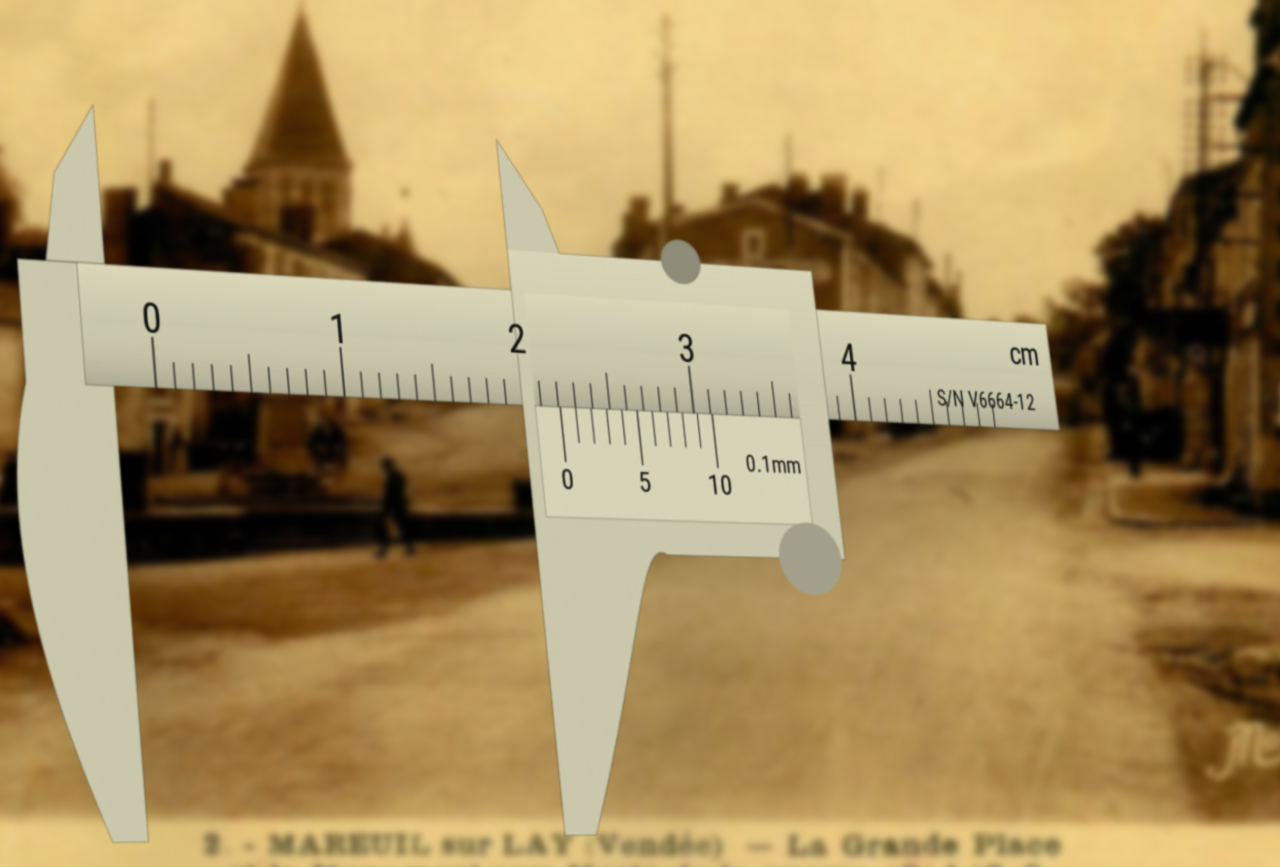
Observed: 22.1 mm
